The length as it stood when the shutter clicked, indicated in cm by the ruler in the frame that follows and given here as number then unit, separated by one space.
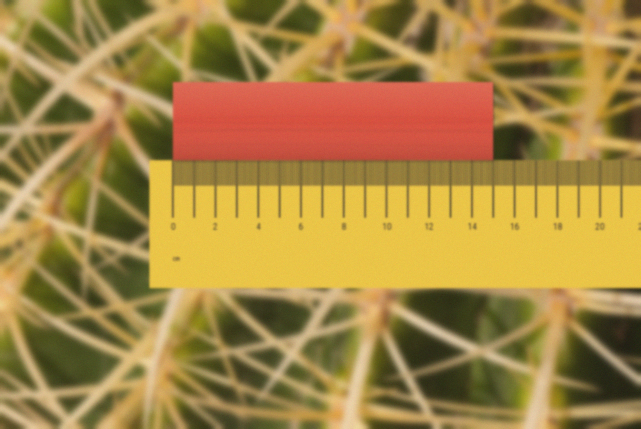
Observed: 15 cm
